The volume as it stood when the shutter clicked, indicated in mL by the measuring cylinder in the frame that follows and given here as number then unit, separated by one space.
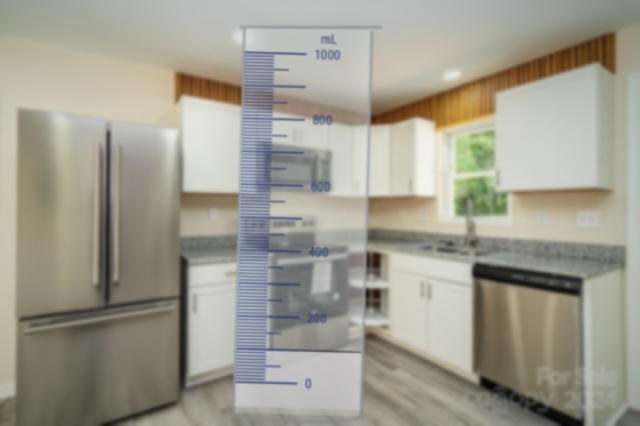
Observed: 100 mL
